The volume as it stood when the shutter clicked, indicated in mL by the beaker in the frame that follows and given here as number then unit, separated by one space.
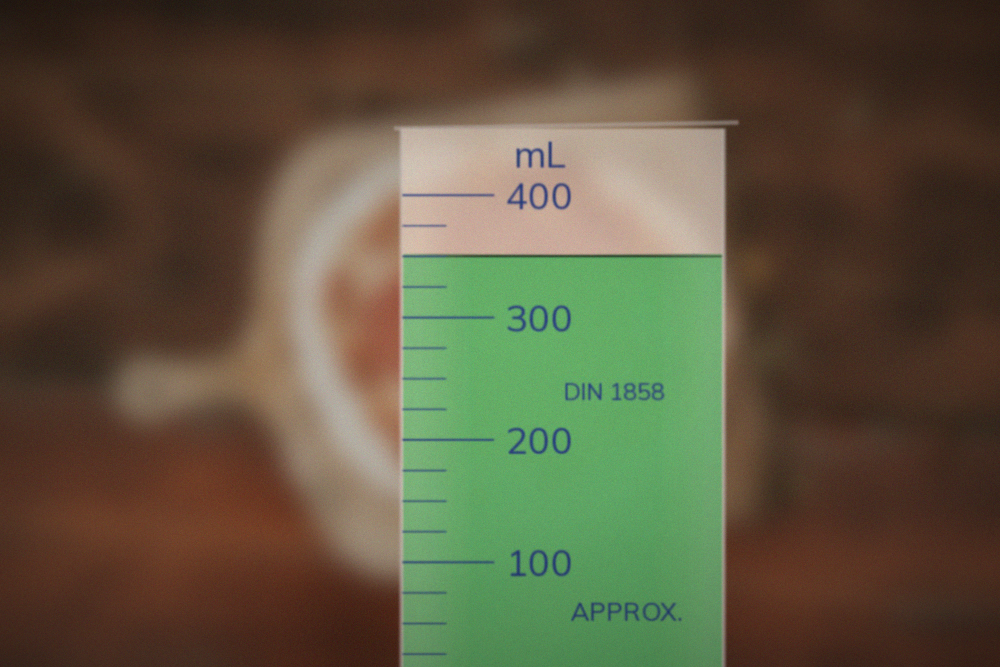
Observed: 350 mL
